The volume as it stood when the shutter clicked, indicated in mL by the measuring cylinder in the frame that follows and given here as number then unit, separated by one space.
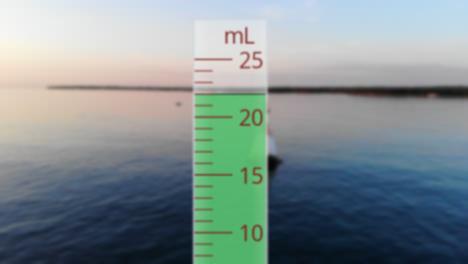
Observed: 22 mL
